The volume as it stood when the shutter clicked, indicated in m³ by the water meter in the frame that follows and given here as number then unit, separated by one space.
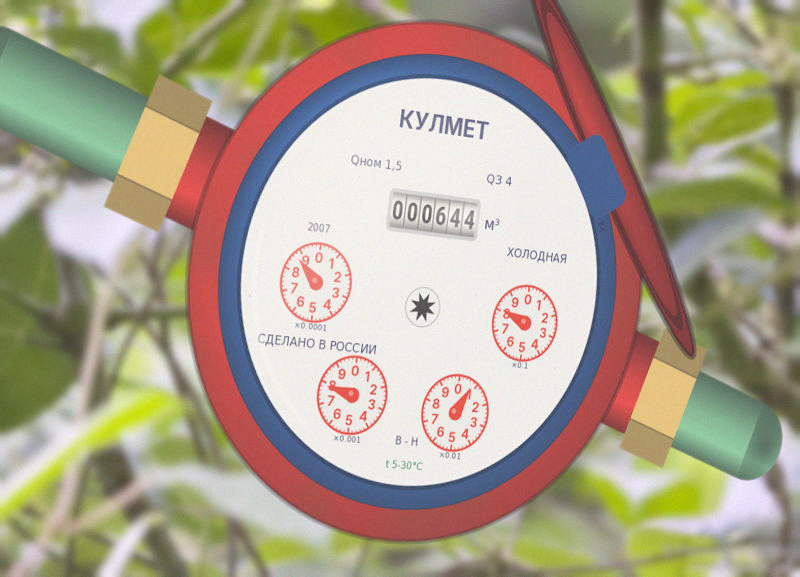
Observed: 644.8078 m³
